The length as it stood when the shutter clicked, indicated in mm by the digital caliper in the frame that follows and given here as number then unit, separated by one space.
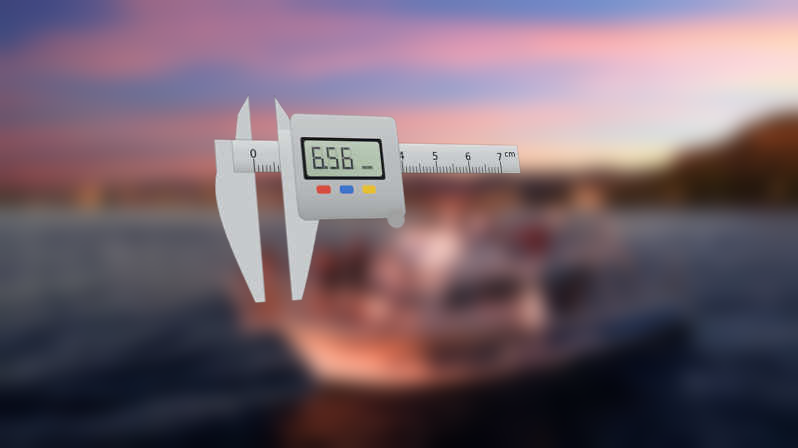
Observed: 6.56 mm
